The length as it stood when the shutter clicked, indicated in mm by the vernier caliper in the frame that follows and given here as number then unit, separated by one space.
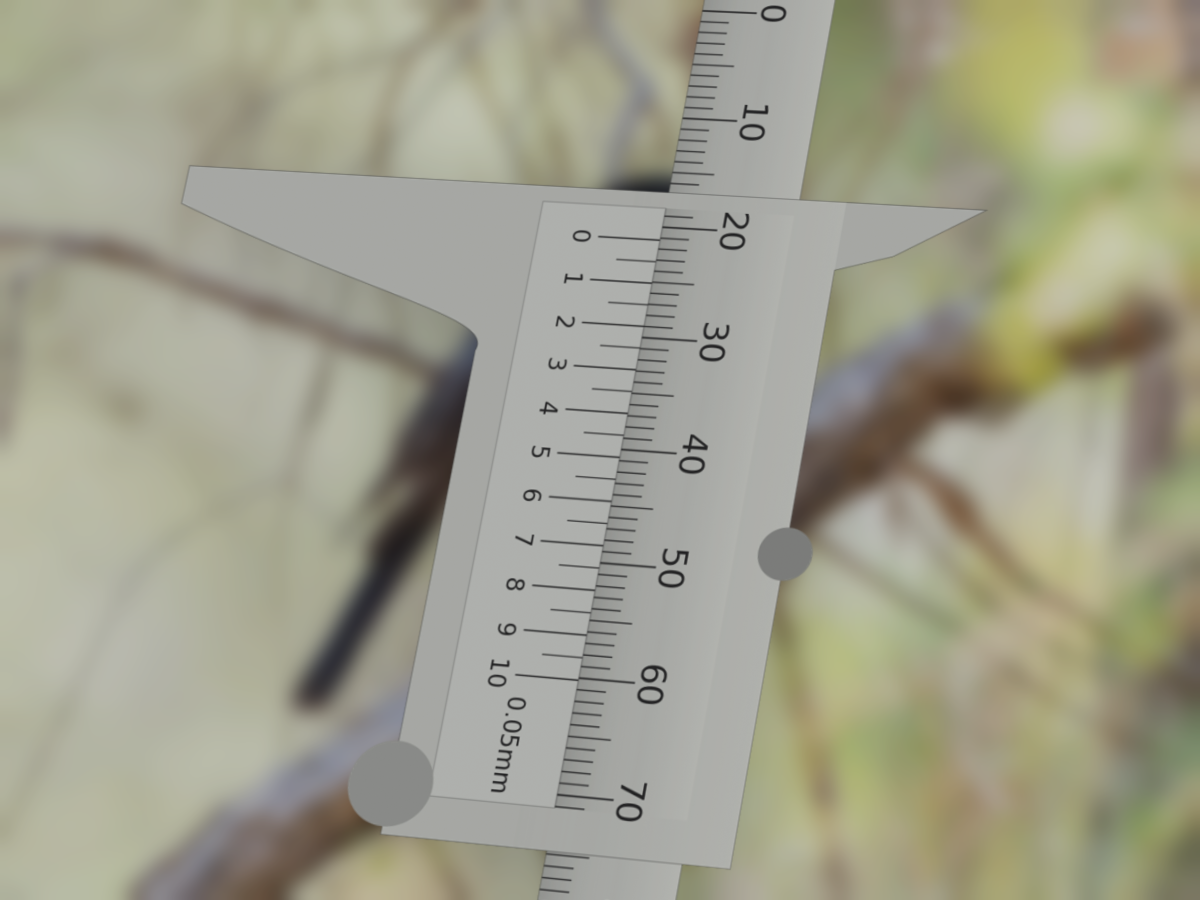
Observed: 21.2 mm
